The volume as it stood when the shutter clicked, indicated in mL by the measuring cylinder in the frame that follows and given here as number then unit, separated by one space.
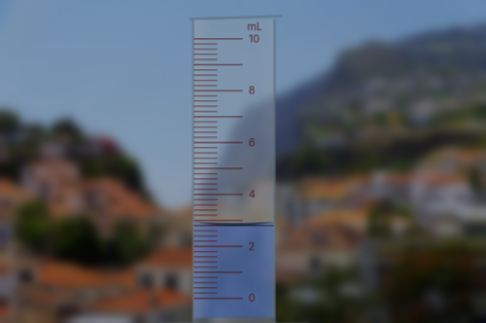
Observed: 2.8 mL
